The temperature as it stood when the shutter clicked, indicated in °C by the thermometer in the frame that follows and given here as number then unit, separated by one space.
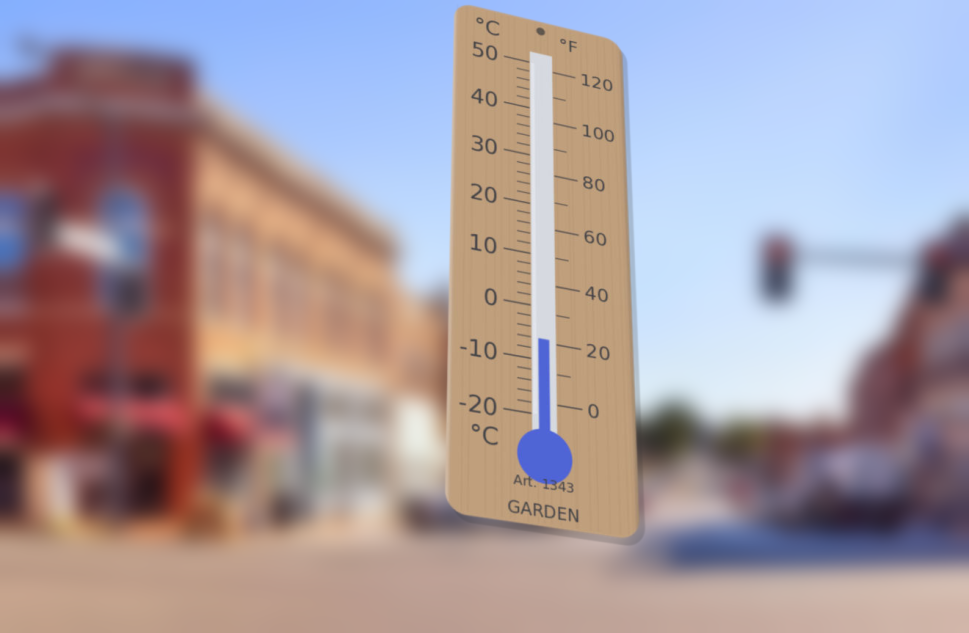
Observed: -6 °C
